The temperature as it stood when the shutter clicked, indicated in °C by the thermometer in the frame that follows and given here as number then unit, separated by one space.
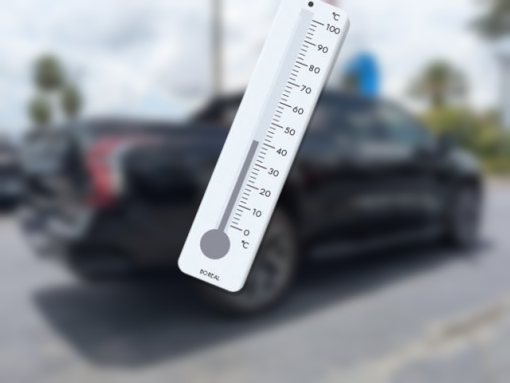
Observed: 40 °C
